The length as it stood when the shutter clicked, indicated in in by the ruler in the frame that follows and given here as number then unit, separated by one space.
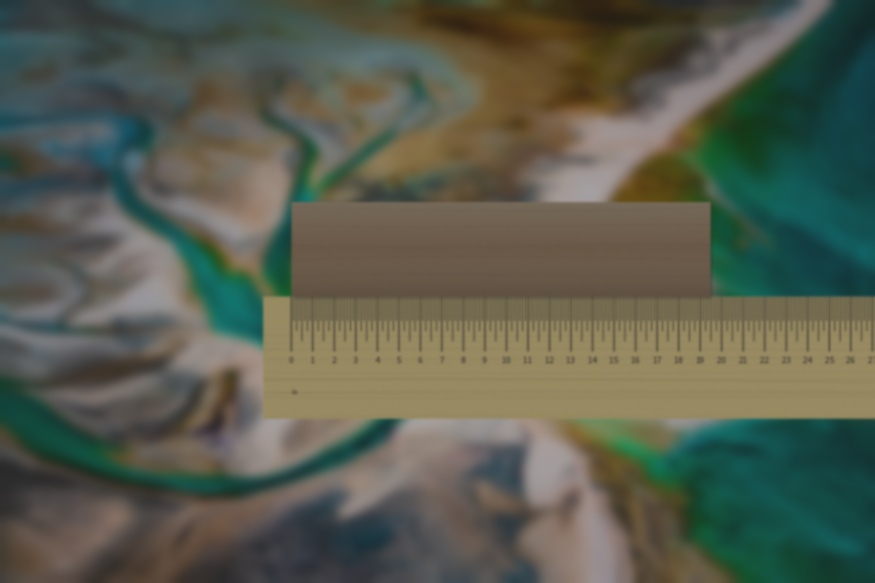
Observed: 19.5 in
